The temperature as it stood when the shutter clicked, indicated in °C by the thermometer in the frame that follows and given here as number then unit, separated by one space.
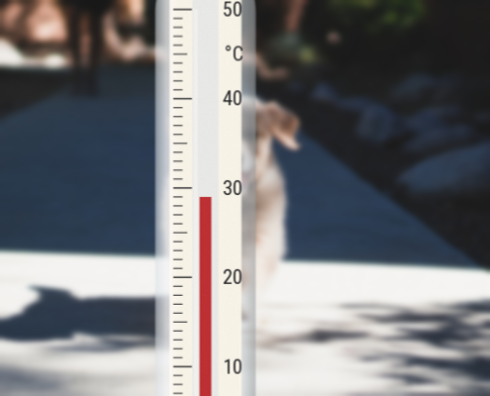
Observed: 29 °C
